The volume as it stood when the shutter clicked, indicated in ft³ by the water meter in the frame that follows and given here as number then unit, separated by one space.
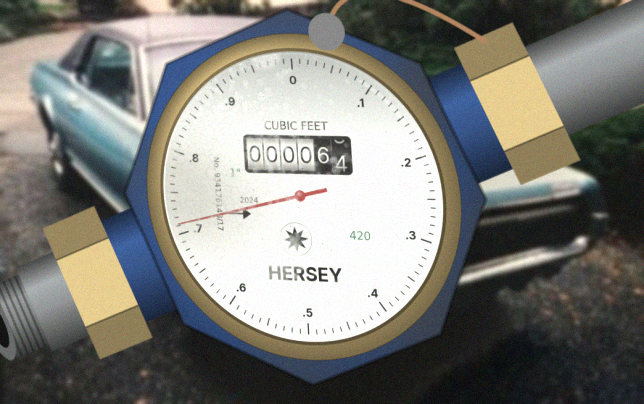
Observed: 63.71 ft³
